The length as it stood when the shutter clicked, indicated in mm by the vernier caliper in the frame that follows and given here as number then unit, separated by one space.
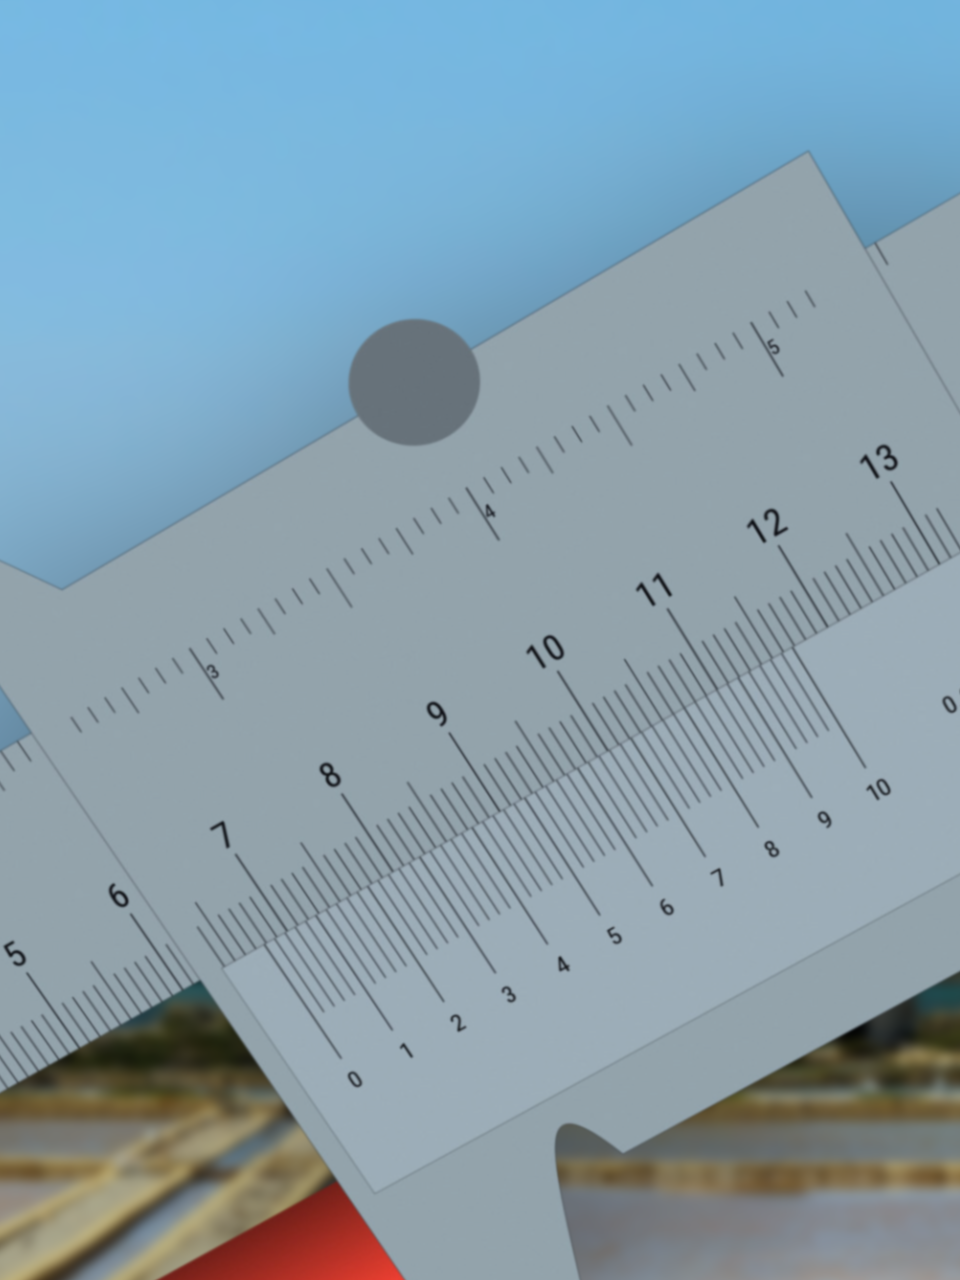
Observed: 67.8 mm
